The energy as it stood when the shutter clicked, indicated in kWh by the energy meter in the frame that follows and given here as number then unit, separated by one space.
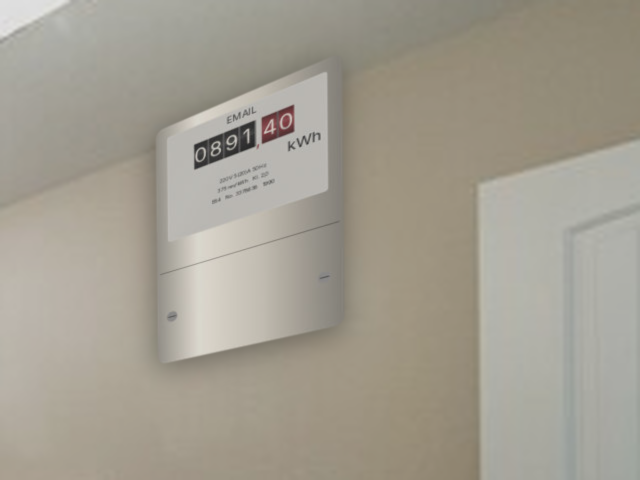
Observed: 891.40 kWh
